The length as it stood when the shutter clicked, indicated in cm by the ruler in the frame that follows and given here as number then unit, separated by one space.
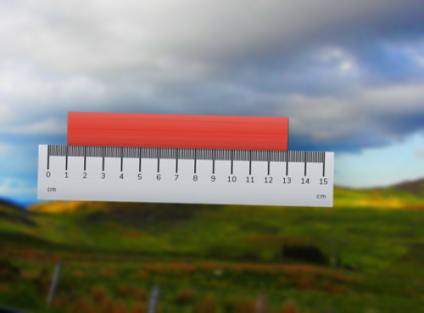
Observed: 12 cm
